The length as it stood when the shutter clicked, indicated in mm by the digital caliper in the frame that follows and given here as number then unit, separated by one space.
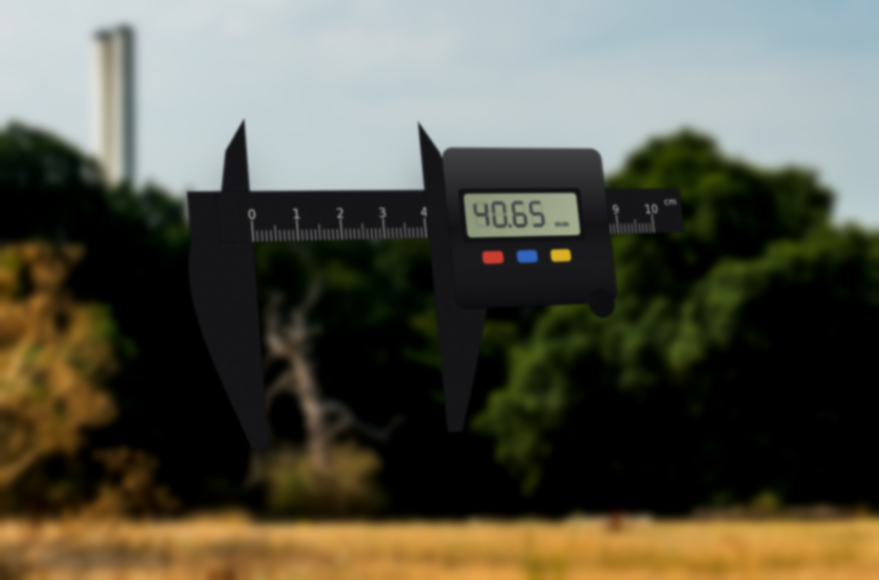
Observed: 40.65 mm
